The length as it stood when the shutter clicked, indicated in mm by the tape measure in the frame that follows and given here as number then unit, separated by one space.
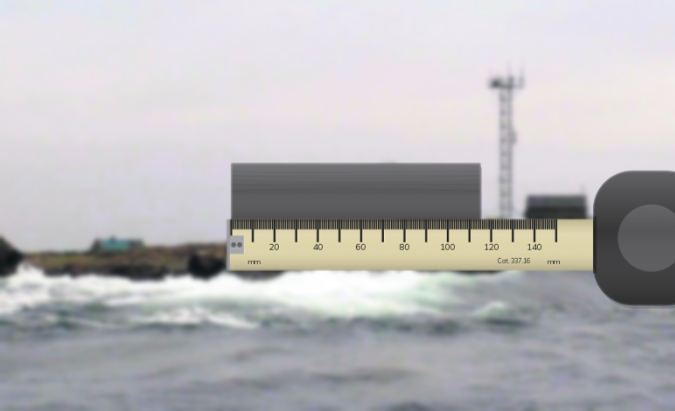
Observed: 115 mm
